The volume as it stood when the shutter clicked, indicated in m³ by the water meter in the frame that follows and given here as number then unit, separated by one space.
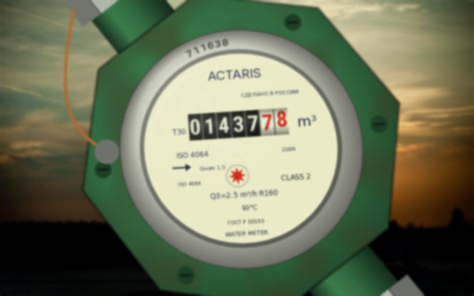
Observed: 1437.78 m³
